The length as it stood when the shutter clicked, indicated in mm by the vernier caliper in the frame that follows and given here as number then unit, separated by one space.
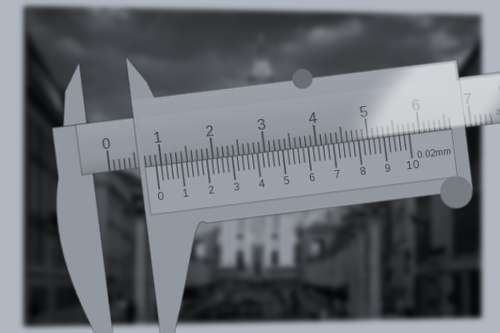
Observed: 9.0 mm
